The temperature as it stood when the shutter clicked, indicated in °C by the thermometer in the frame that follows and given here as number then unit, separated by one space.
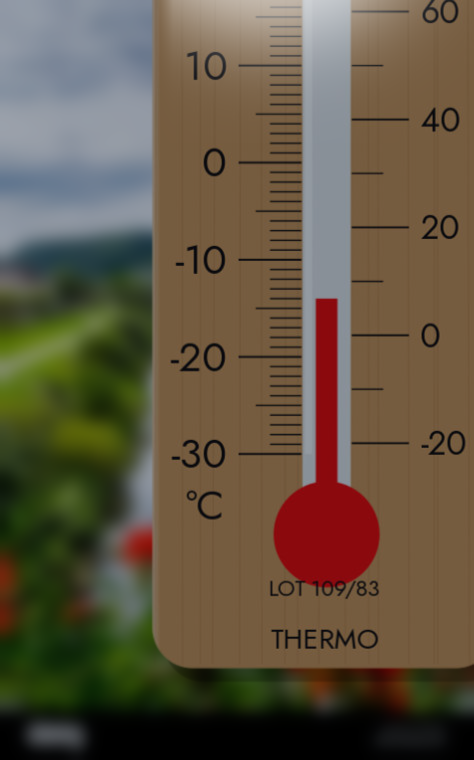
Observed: -14 °C
